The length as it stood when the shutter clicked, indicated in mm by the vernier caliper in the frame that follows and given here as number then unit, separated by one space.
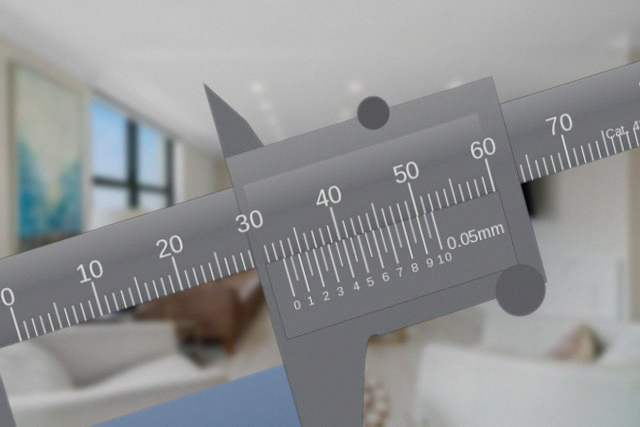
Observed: 32.8 mm
